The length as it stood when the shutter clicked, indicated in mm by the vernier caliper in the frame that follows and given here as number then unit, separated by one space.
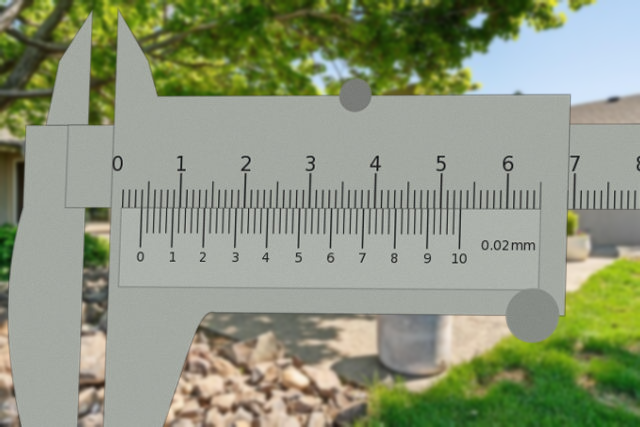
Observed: 4.0 mm
